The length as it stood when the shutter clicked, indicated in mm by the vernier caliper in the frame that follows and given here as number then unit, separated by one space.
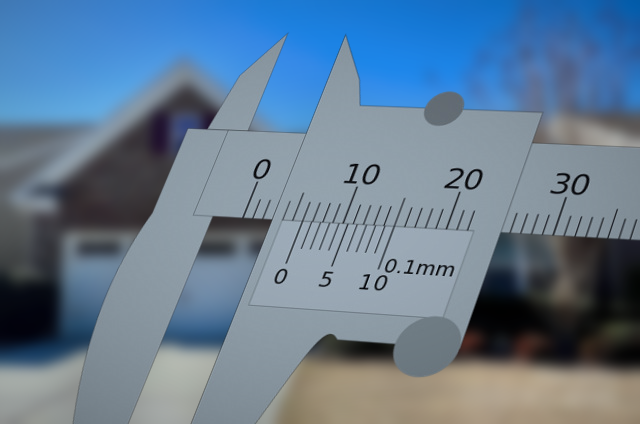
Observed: 6.0 mm
